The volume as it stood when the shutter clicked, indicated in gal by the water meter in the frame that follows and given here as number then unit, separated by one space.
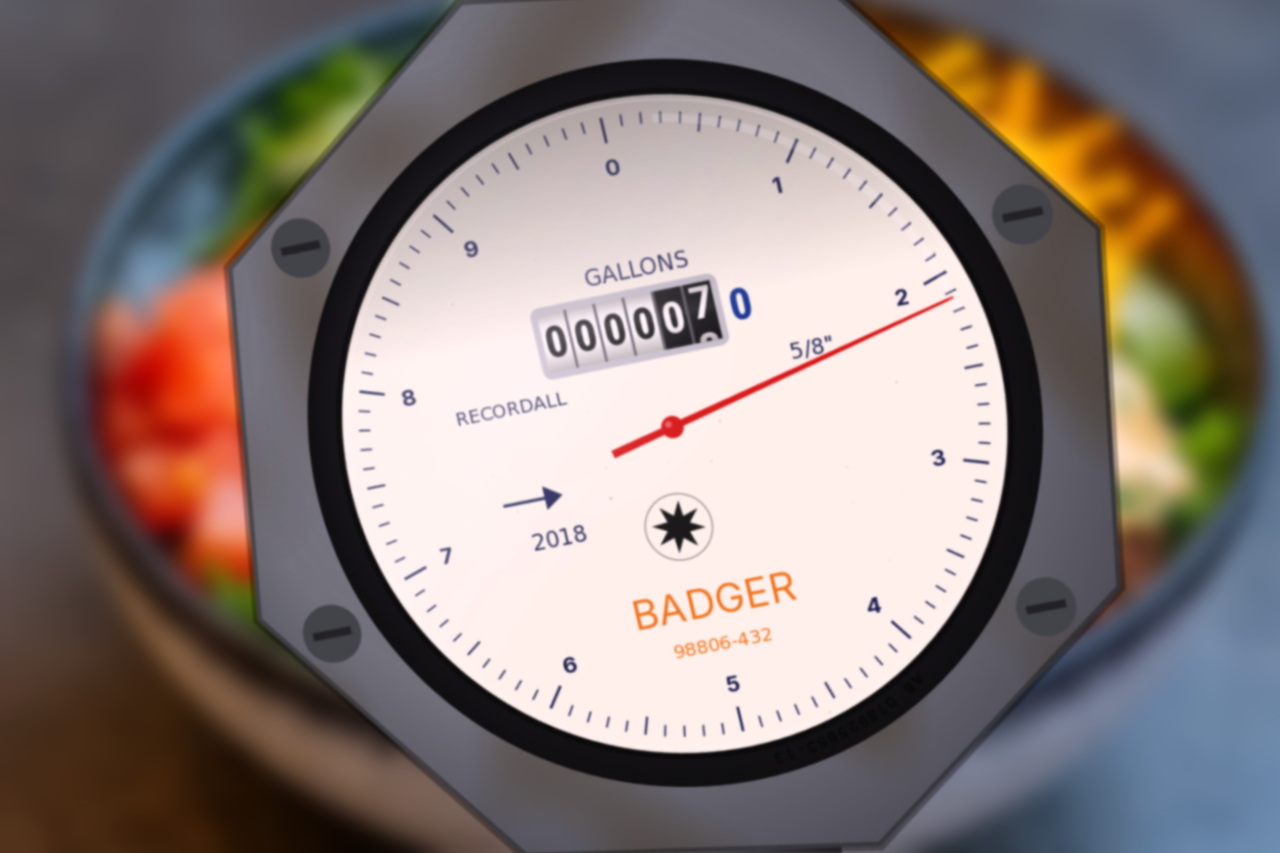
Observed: 72.1 gal
